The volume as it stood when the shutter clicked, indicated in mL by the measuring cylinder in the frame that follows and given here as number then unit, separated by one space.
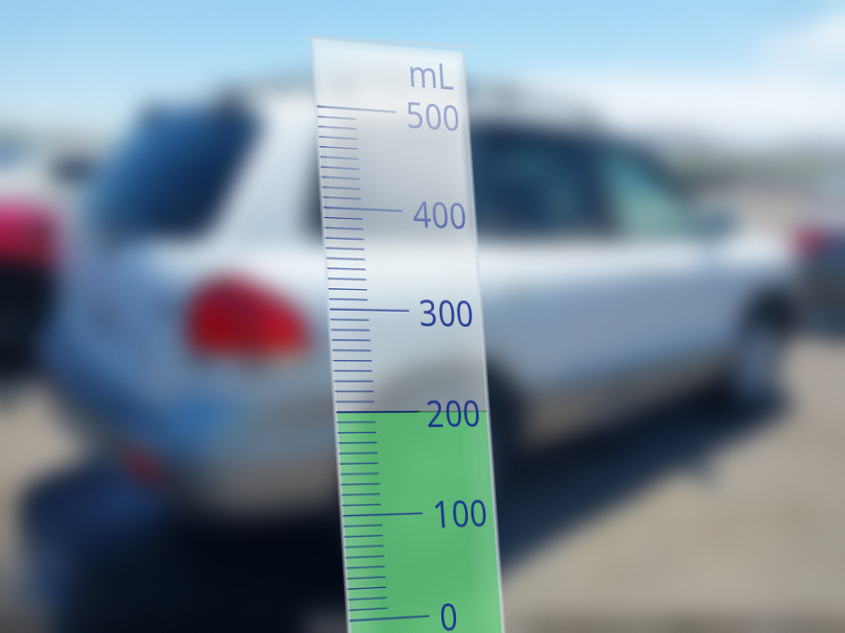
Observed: 200 mL
